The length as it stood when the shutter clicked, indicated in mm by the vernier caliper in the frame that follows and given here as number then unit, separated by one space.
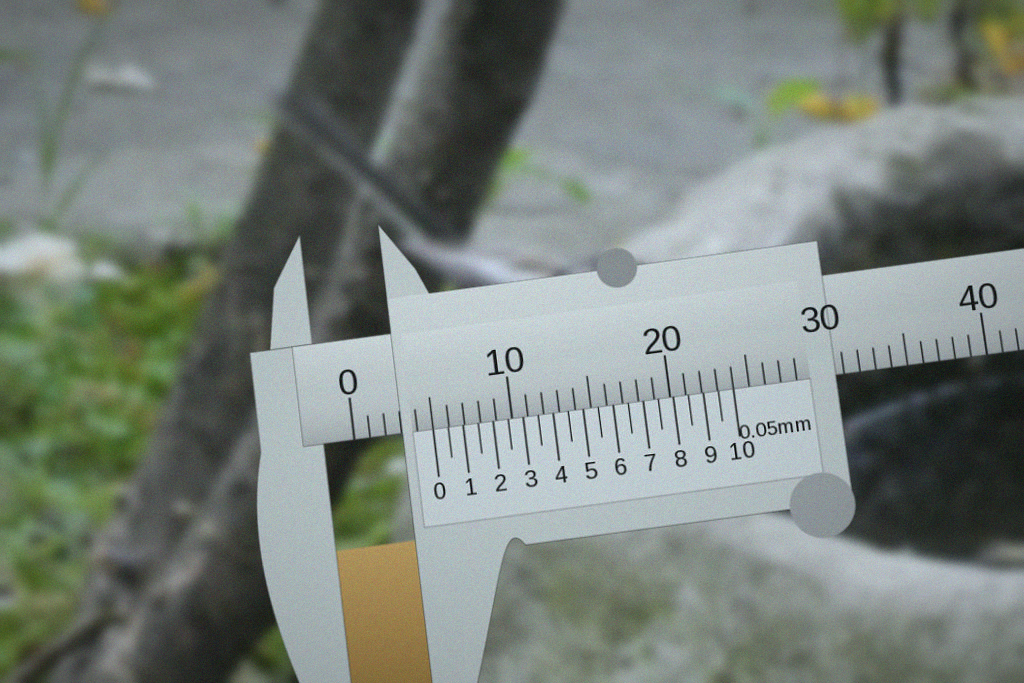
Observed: 5.0 mm
